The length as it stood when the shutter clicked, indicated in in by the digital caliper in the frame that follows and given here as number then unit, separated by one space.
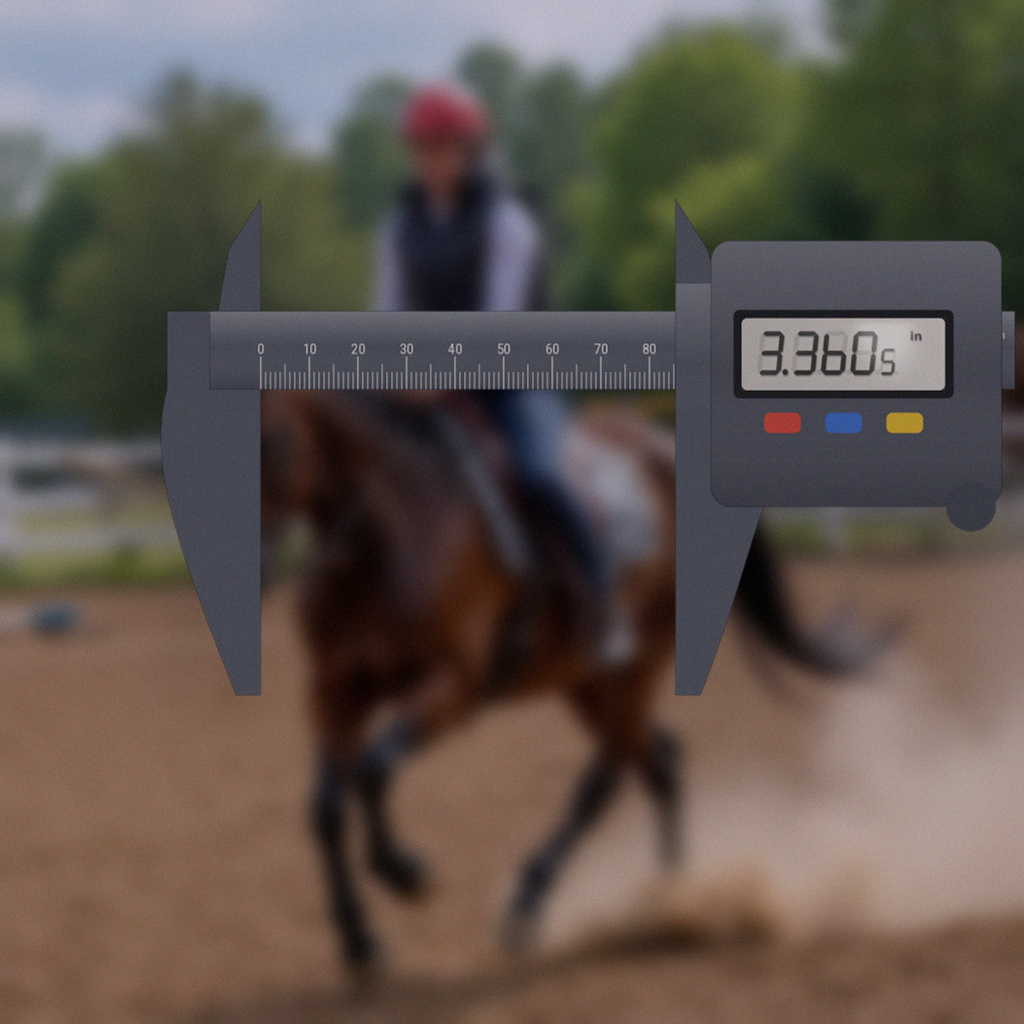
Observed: 3.3605 in
